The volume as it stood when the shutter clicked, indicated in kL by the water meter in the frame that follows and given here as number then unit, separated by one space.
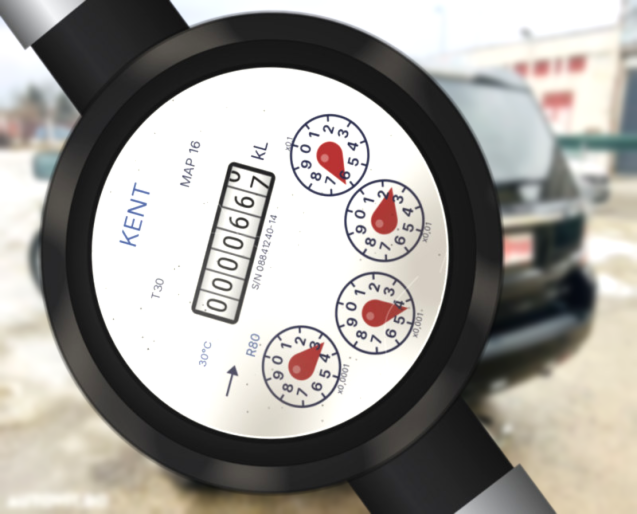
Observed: 666.6243 kL
